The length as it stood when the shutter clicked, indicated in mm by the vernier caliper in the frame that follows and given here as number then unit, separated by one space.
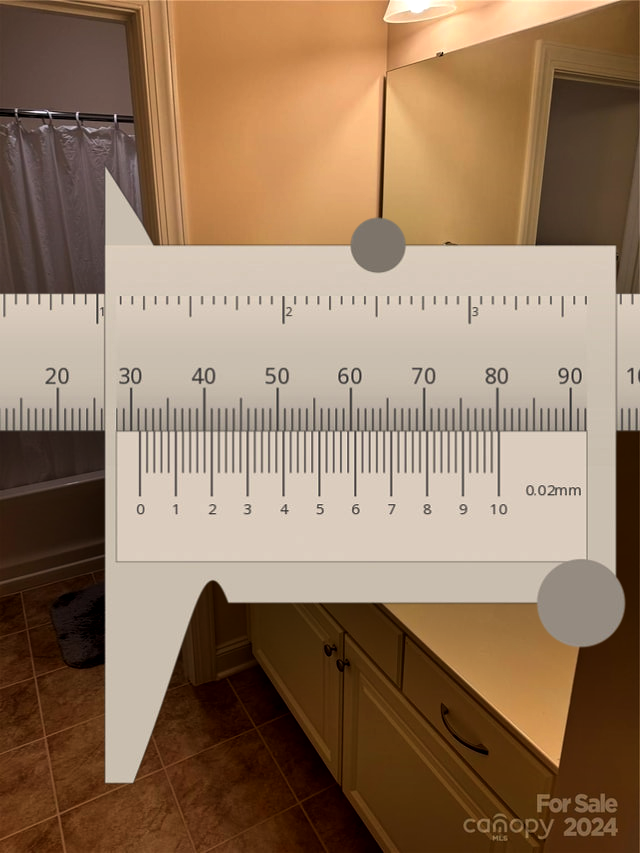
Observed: 31.2 mm
